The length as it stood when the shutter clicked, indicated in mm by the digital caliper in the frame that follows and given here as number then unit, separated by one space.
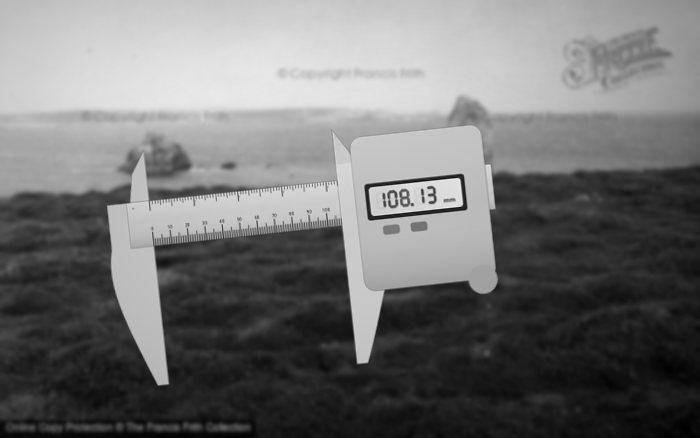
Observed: 108.13 mm
